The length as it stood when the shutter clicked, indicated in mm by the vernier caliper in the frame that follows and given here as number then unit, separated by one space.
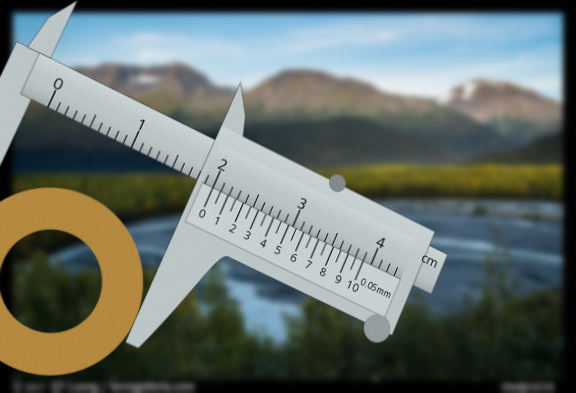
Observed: 20.0 mm
